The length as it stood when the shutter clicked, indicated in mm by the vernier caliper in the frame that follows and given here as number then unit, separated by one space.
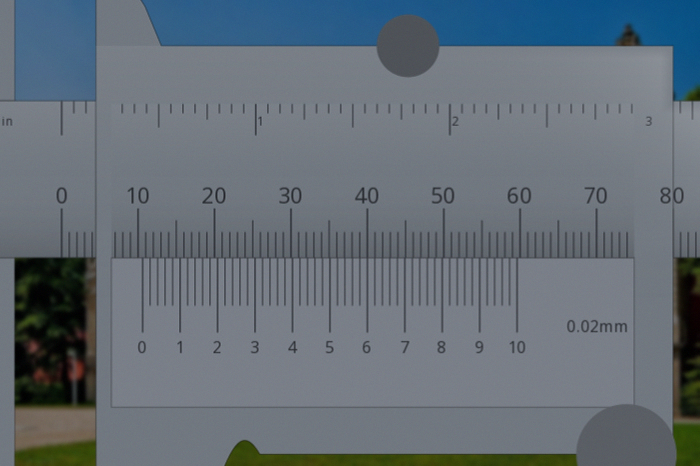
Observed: 10.6 mm
